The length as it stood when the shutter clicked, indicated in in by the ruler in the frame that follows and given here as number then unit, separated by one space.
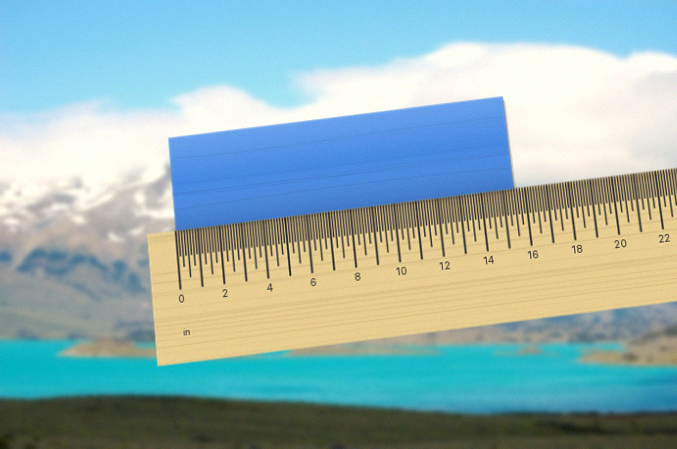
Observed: 15.5 in
